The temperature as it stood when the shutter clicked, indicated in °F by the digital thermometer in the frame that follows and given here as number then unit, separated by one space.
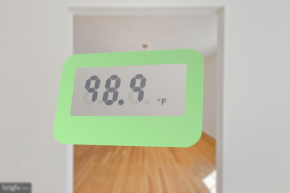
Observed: 98.9 °F
